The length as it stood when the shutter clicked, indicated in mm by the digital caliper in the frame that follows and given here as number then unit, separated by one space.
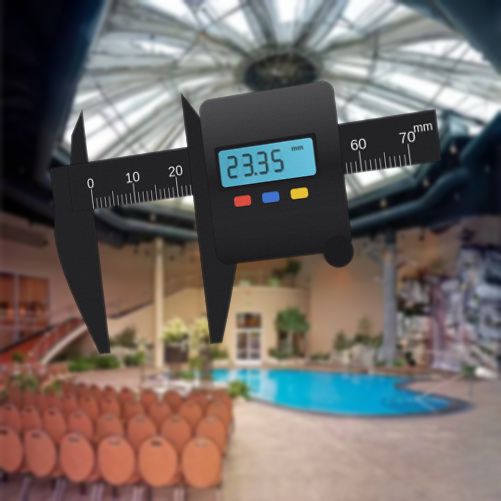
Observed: 23.35 mm
